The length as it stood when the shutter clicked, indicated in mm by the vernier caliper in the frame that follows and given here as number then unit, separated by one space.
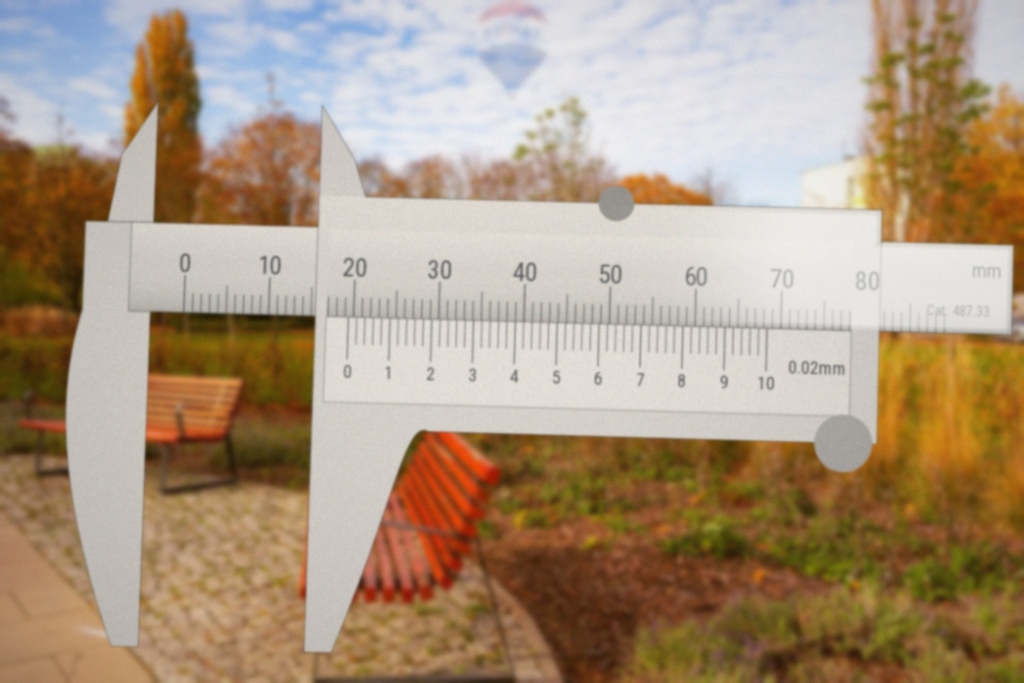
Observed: 19.4 mm
